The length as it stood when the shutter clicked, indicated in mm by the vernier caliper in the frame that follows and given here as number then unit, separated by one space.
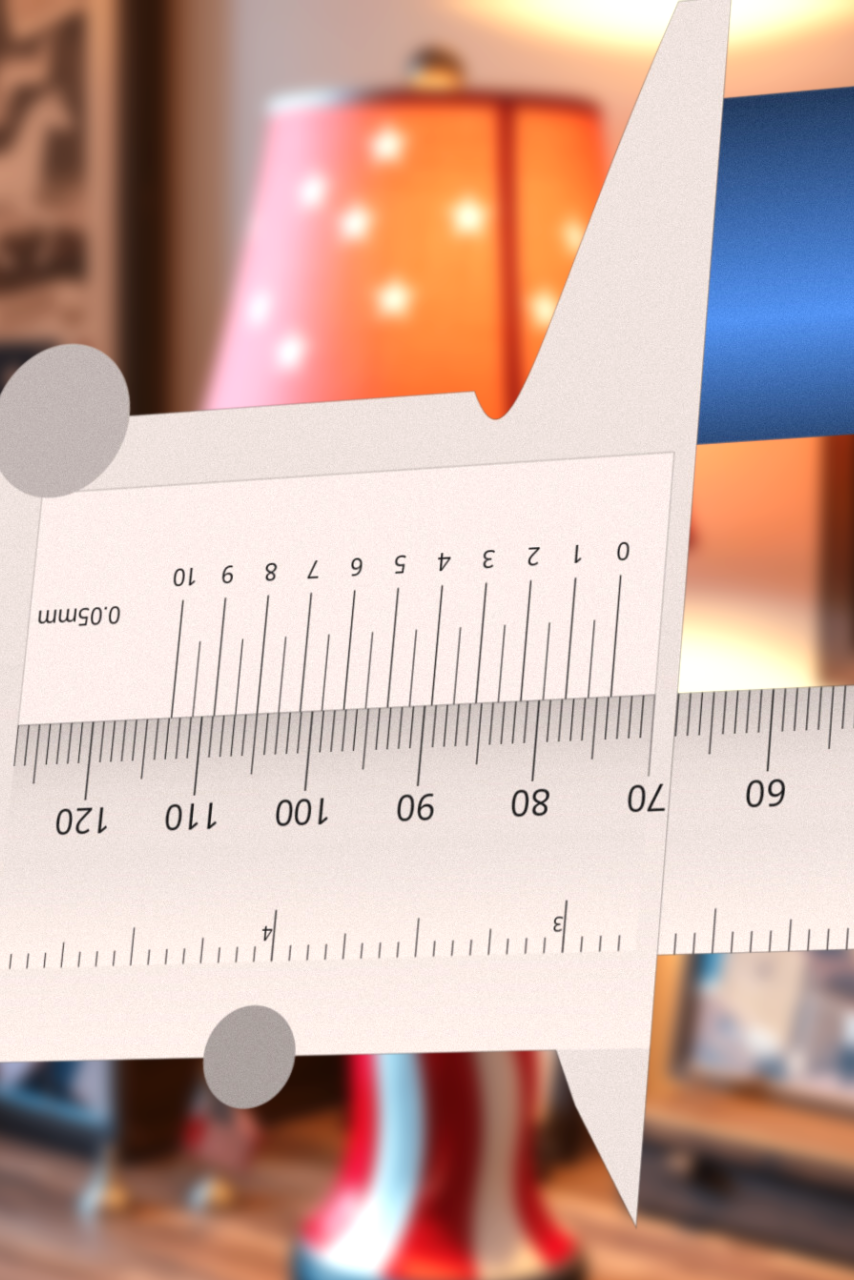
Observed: 73.8 mm
